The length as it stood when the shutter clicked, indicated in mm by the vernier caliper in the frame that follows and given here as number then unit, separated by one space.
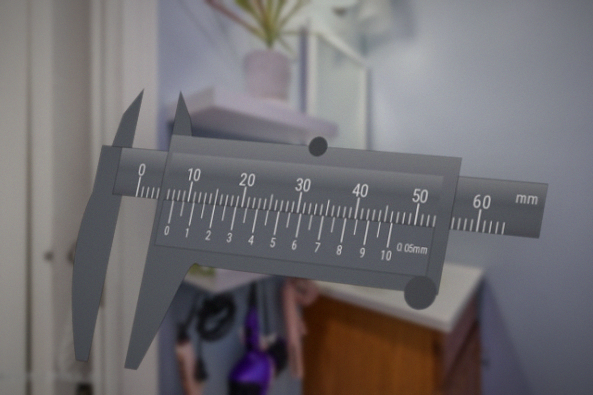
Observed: 7.2 mm
